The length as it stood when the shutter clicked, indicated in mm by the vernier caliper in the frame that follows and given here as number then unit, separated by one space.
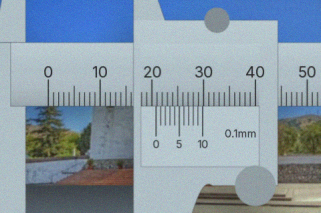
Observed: 20.8 mm
